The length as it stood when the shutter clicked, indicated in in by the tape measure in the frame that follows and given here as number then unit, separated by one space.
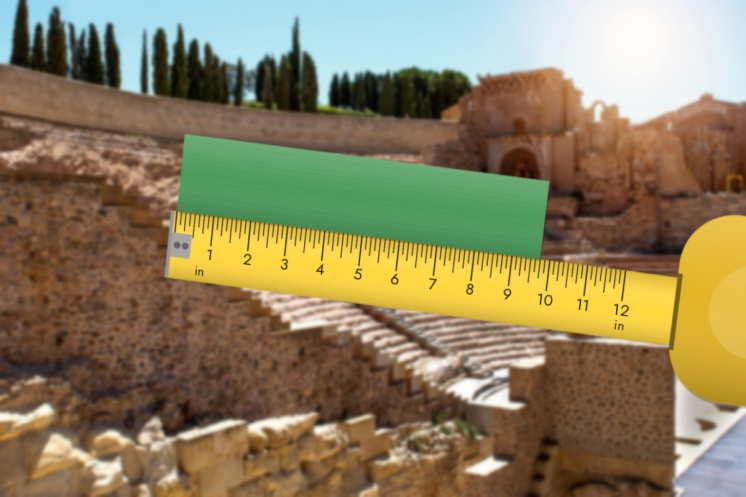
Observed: 9.75 in
